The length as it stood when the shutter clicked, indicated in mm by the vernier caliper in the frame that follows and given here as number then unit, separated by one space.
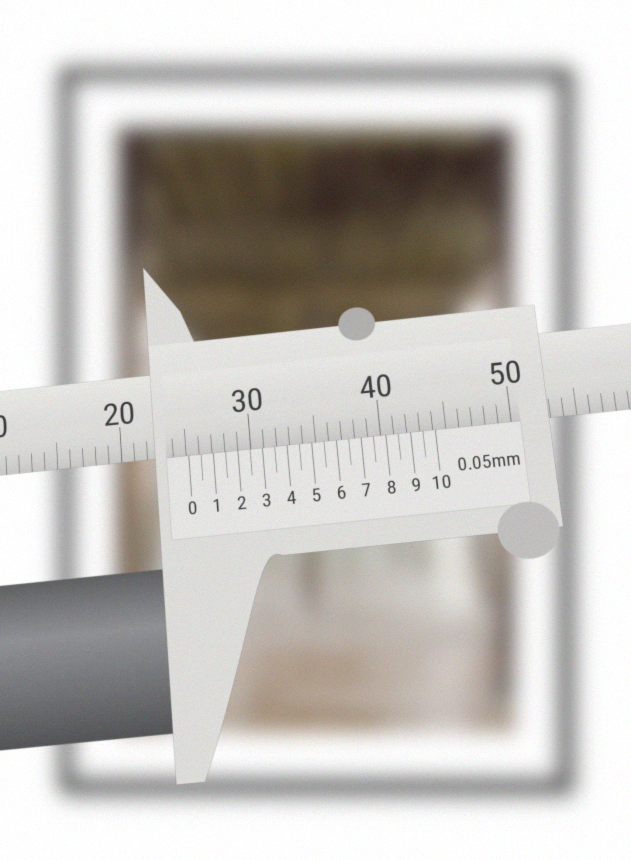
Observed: 25.2 mm
